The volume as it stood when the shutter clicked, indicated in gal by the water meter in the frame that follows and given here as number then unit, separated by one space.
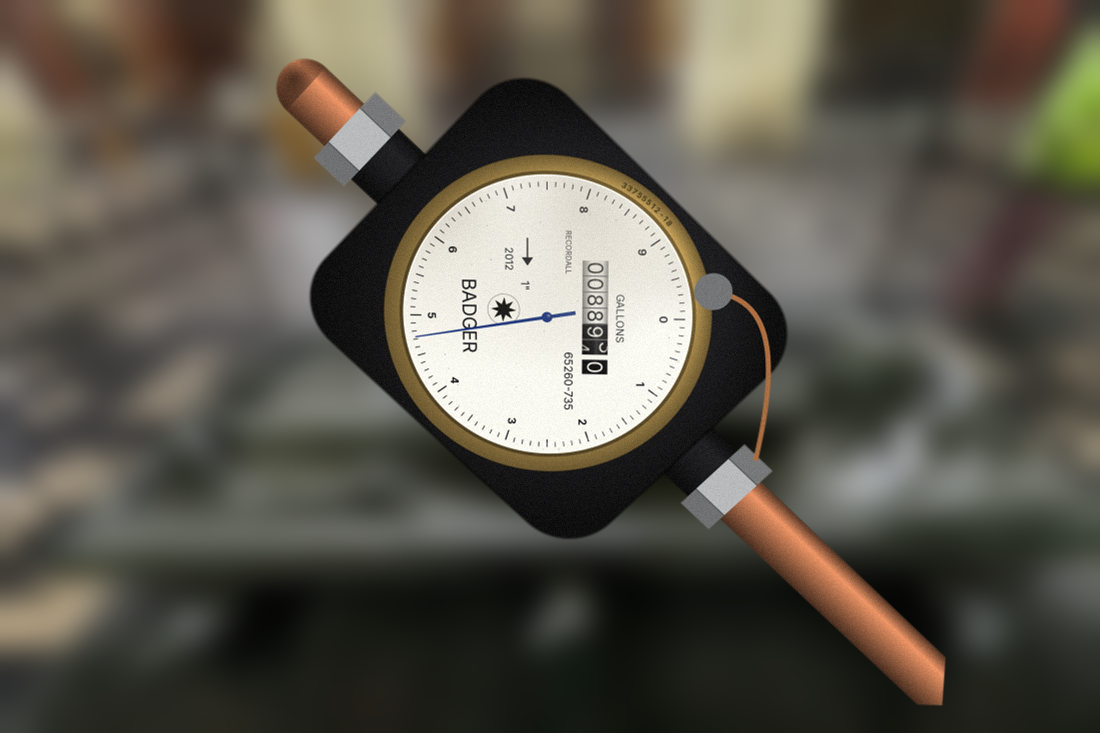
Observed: 88934.7 gal
